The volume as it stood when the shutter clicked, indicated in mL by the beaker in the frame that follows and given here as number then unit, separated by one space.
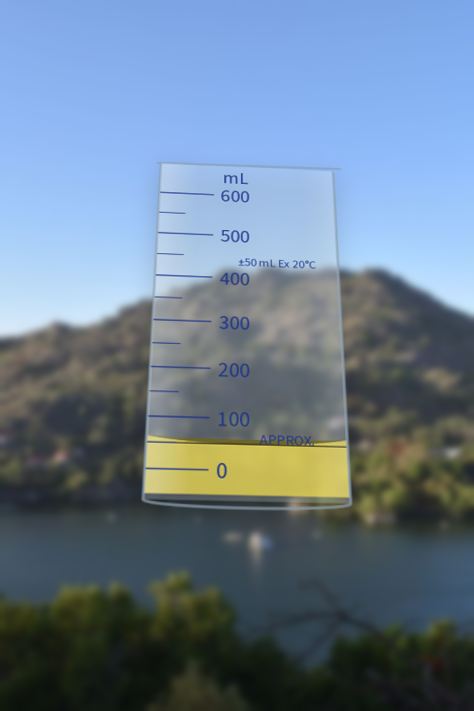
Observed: 50 mL
